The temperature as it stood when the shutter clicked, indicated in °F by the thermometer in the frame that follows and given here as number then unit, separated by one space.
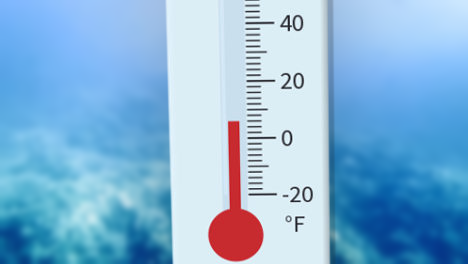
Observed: 6 °F
